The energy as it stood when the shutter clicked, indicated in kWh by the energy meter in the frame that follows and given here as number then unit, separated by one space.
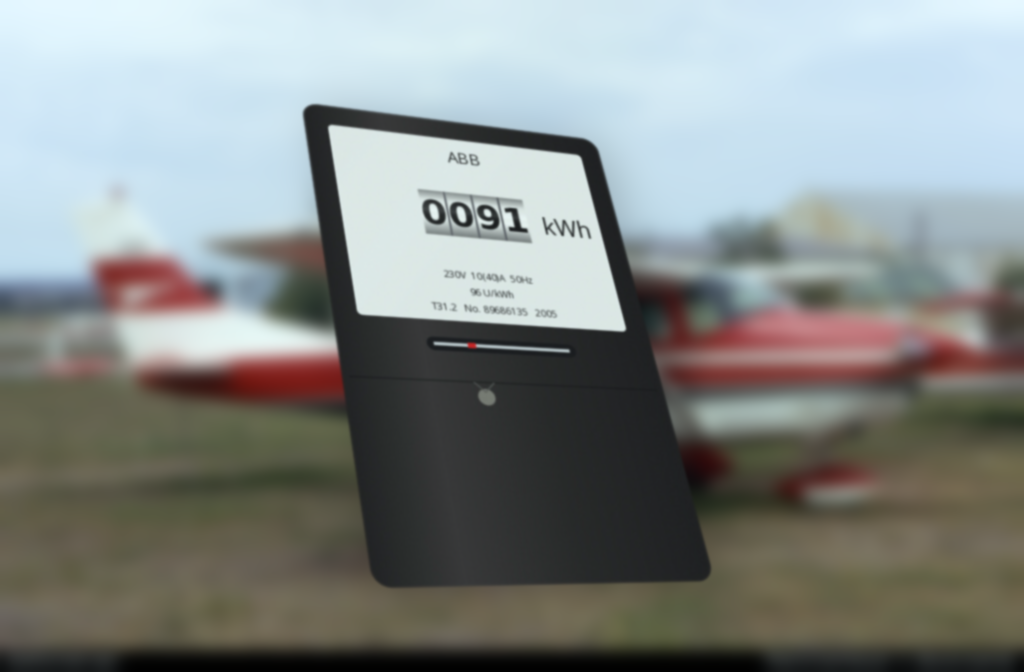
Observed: 91 kWh
